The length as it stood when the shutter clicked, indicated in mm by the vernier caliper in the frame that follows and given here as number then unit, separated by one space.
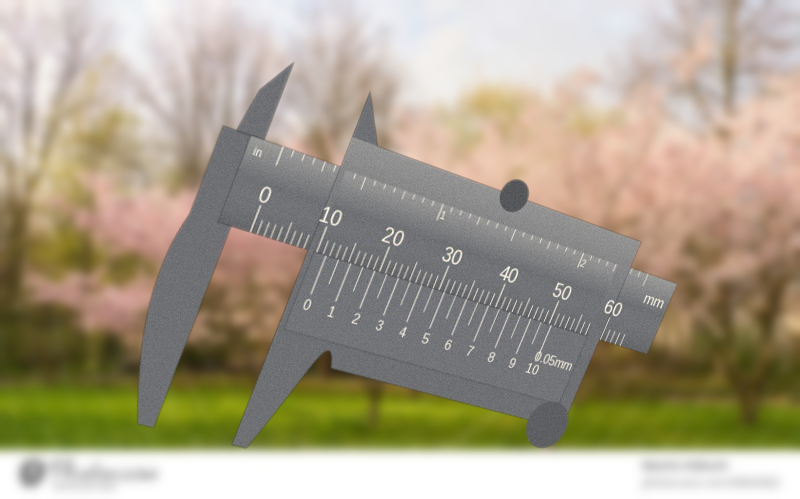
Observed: 11.5 mm
